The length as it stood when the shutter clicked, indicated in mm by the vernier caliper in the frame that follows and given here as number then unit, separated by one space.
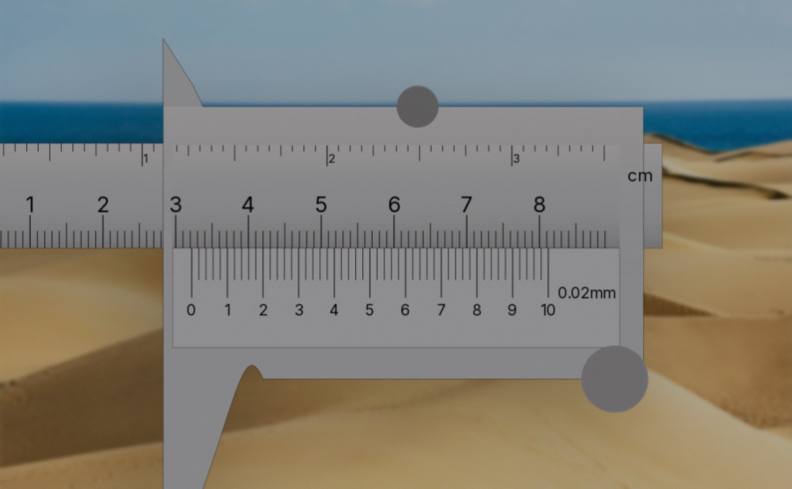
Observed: 32.2 mm
